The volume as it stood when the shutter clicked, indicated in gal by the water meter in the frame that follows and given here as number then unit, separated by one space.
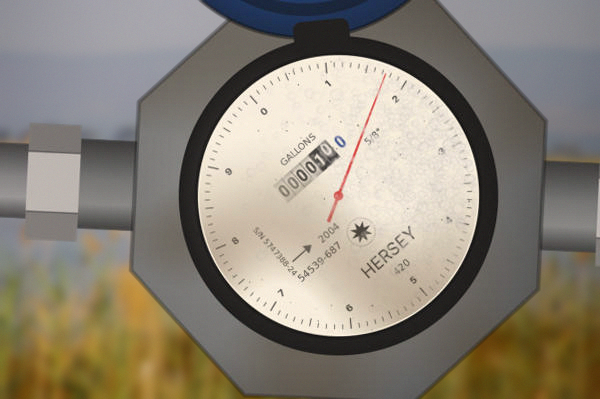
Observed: 101.7 gal
